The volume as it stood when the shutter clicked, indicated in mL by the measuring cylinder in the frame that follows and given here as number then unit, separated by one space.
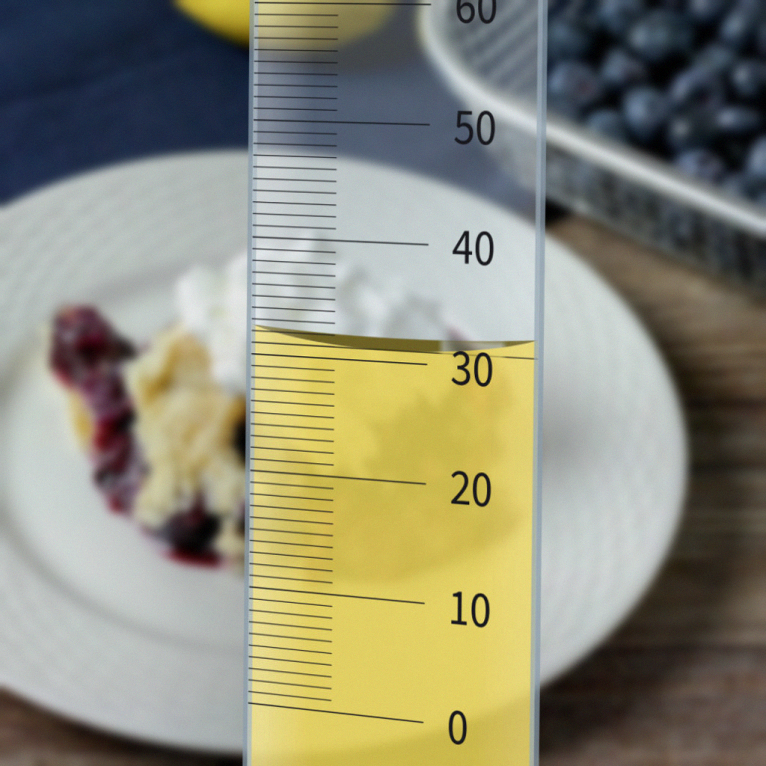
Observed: 31 mL
